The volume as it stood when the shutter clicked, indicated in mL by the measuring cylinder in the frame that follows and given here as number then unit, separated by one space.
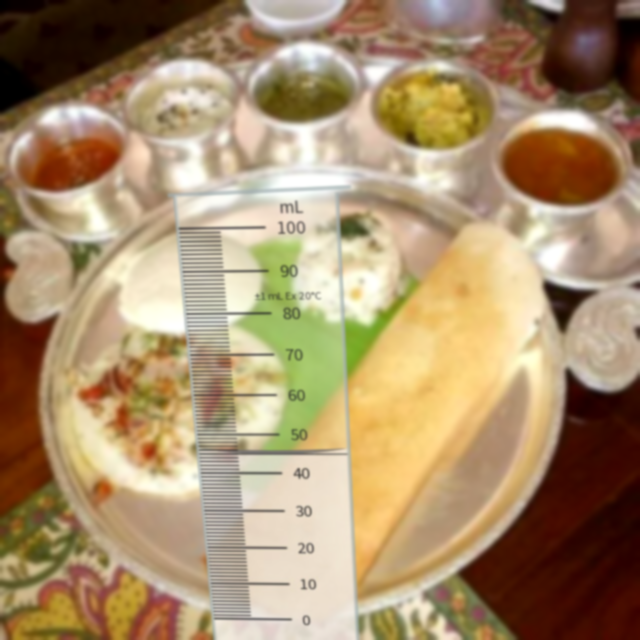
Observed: 45 mL
